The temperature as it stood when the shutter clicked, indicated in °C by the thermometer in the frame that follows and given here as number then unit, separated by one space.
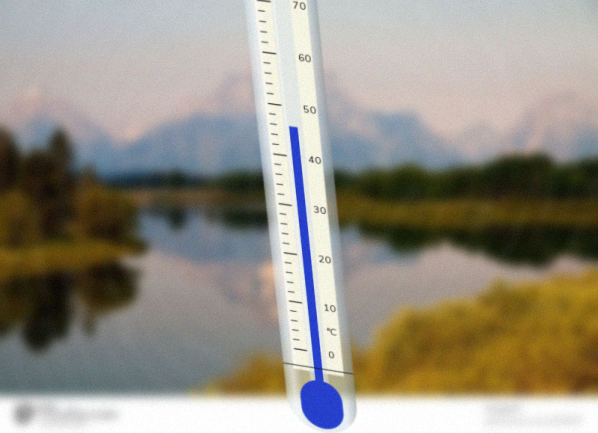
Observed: 46 °C
